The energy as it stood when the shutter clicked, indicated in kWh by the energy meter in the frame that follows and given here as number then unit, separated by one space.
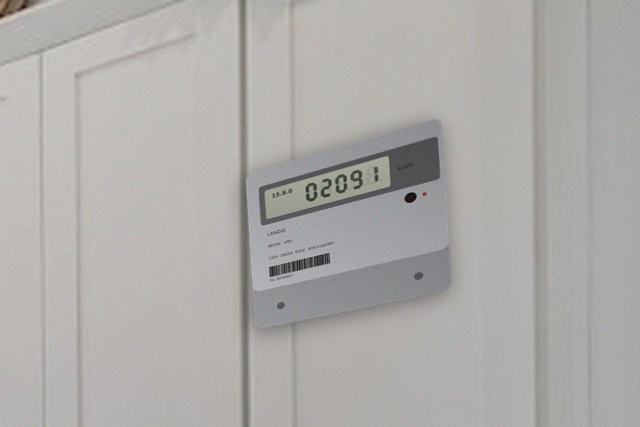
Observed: 2091 kWh
